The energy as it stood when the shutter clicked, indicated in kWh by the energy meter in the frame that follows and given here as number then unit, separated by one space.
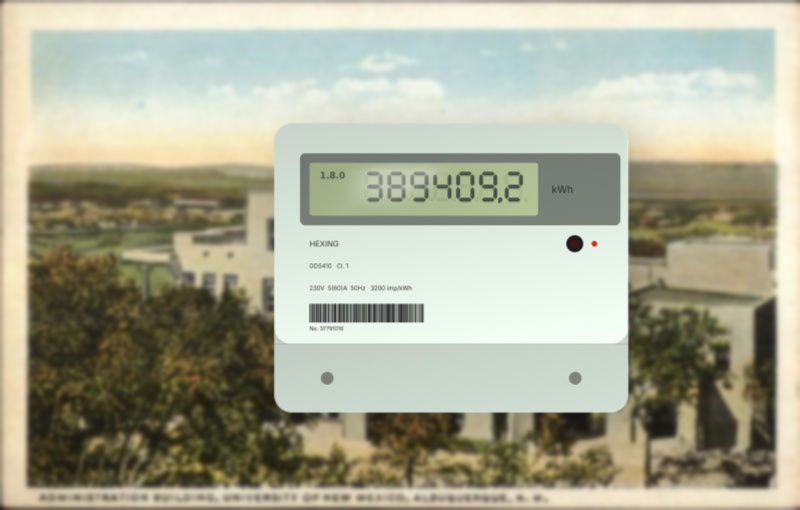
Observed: 389409.2 kWh
